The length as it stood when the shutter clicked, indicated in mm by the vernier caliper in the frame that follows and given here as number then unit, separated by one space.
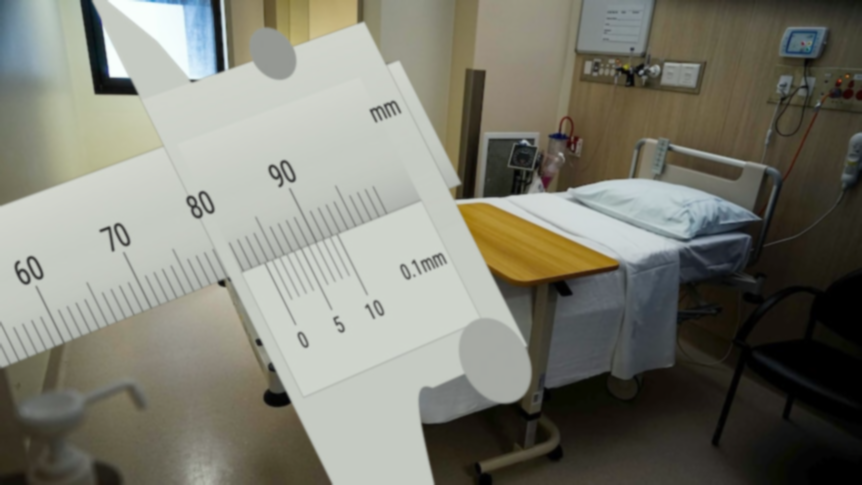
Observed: 83.6 mm
